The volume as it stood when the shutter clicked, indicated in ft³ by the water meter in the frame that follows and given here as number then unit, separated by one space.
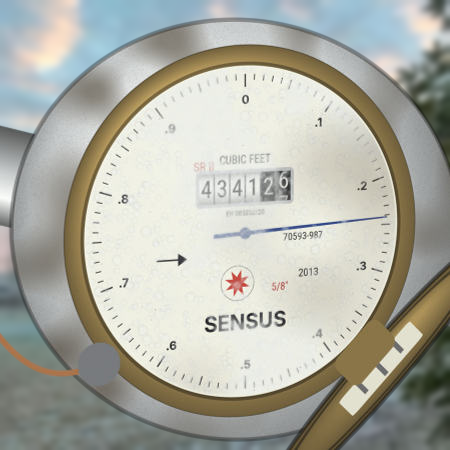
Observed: 434126.24 ft³
